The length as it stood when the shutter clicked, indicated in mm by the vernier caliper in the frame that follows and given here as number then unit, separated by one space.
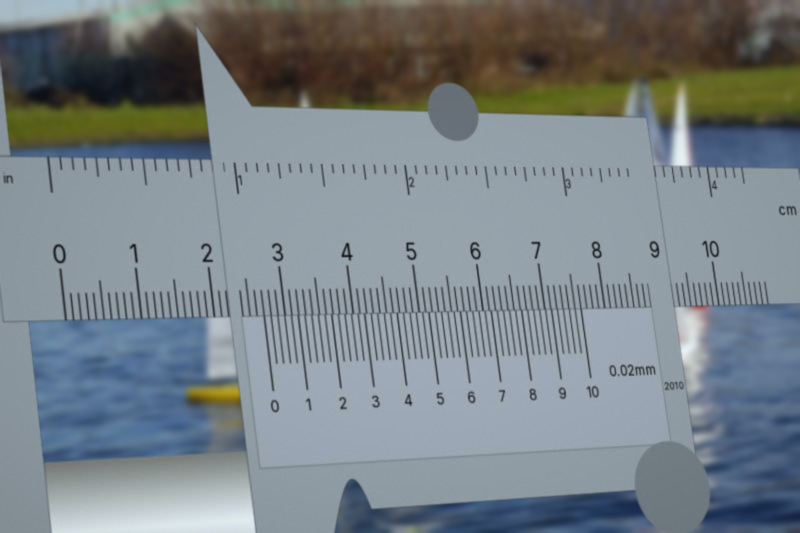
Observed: 27.0 mm
